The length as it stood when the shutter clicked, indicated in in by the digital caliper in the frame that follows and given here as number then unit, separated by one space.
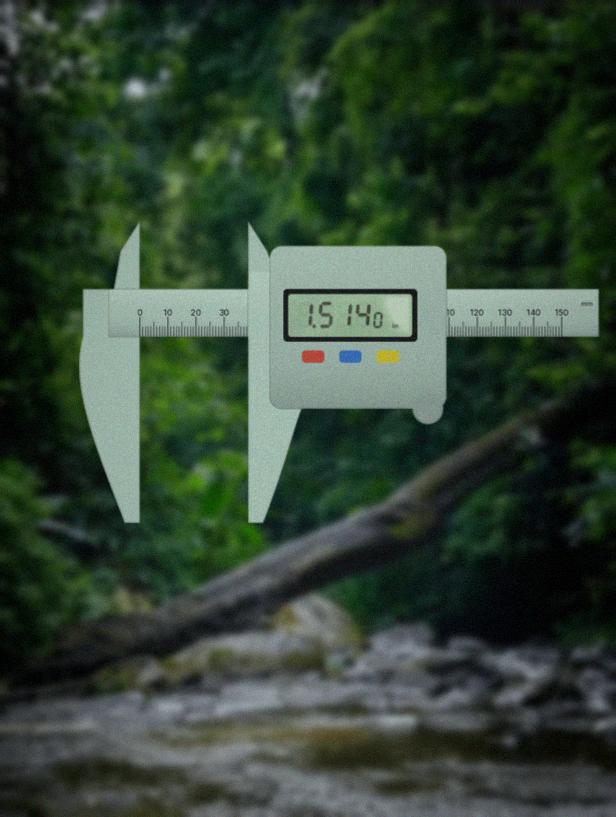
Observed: 1.5140 in
